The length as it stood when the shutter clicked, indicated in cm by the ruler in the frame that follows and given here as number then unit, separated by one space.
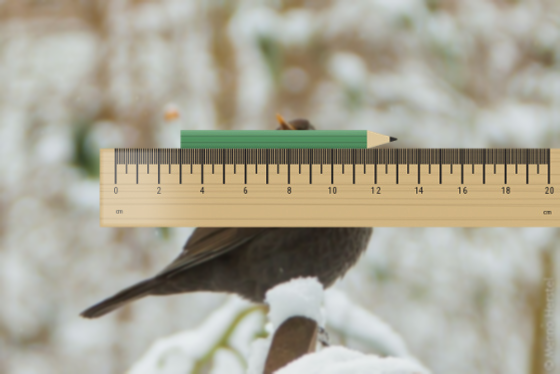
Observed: 10 cm
